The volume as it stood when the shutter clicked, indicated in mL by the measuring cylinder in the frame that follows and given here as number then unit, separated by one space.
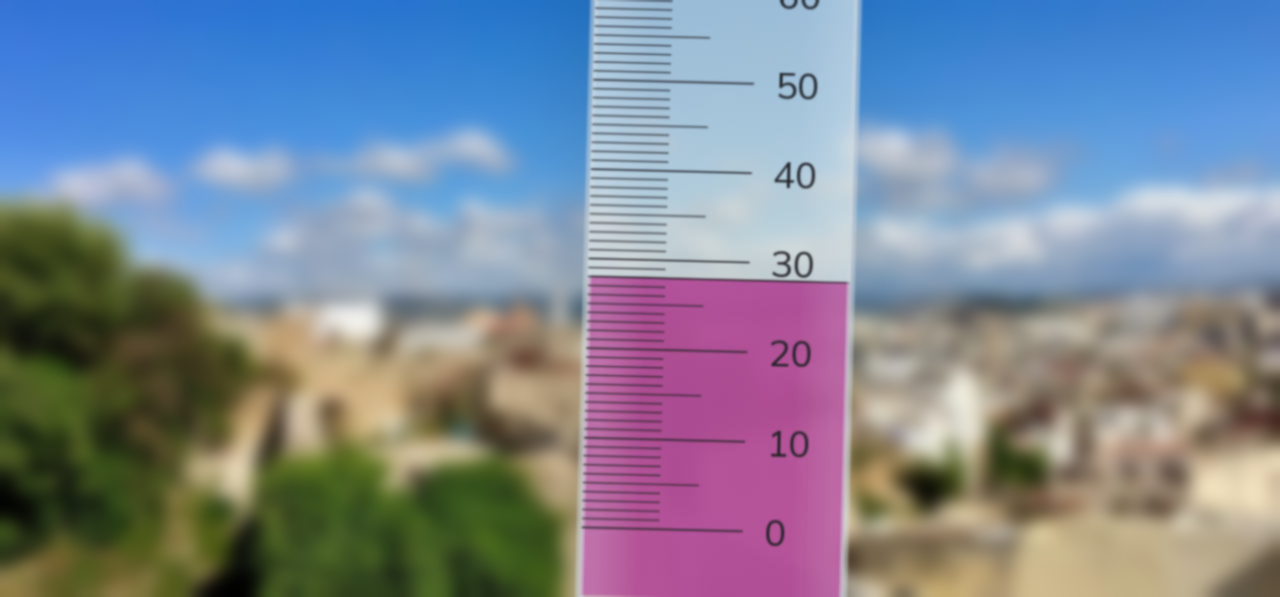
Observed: 28 mL
